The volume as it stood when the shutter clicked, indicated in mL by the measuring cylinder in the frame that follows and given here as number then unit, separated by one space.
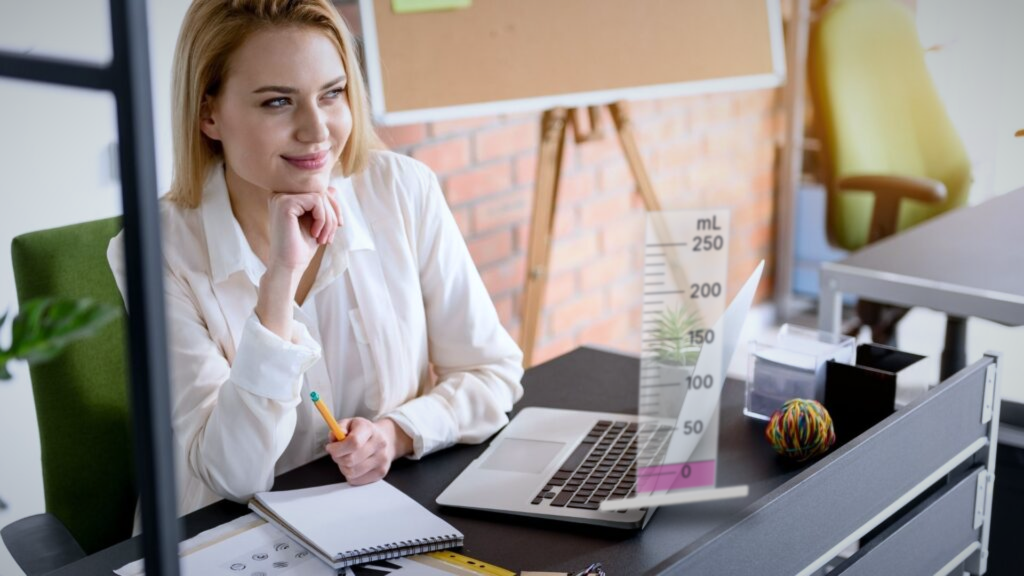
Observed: 10 mL
